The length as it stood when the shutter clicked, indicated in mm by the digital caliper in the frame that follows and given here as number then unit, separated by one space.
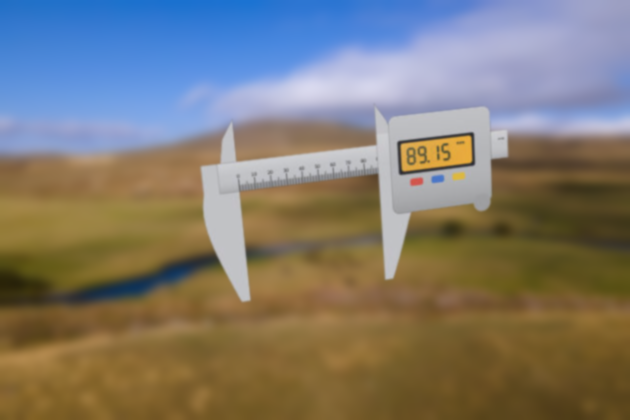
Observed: 89.15 mm
